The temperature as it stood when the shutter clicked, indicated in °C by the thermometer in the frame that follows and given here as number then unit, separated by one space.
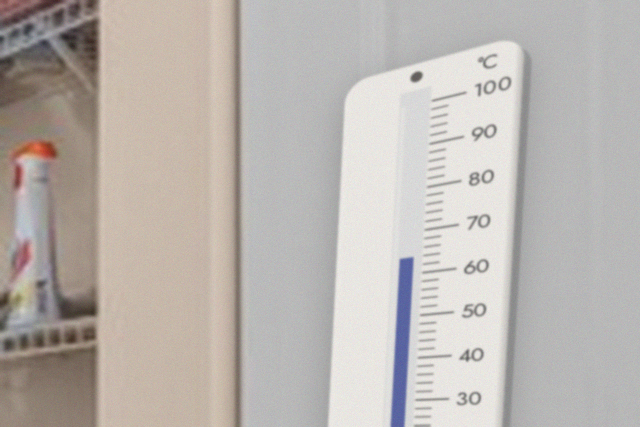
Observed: 64 °C
